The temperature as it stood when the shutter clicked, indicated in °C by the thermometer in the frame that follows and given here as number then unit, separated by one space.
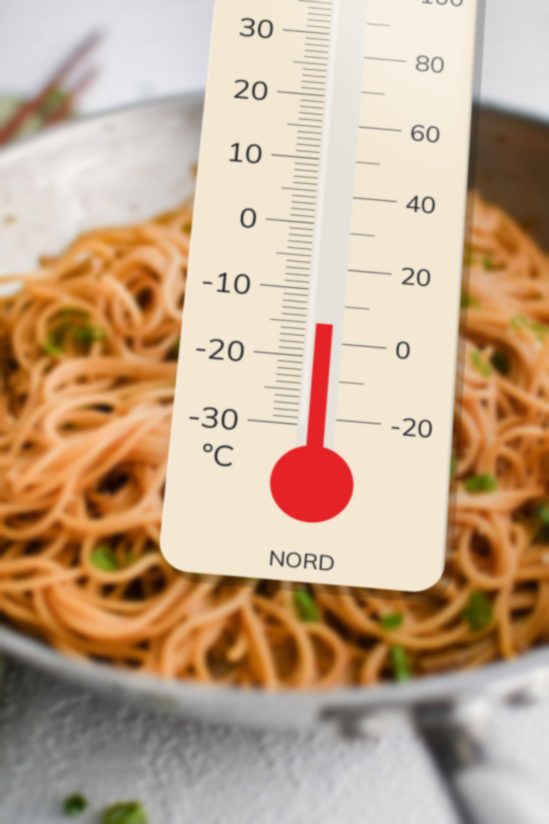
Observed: -15 °C
